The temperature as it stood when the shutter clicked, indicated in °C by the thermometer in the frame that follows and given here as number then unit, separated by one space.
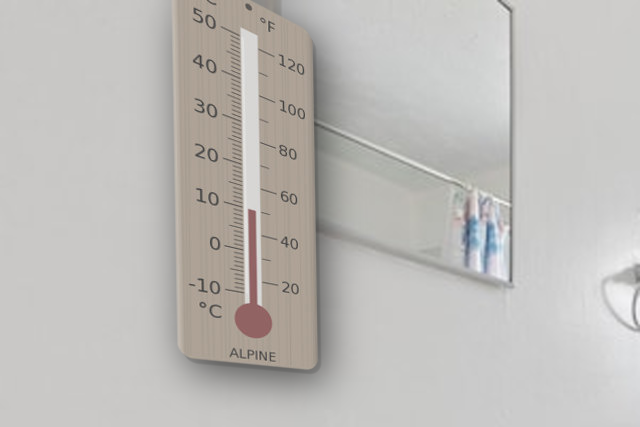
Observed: 10 °C
